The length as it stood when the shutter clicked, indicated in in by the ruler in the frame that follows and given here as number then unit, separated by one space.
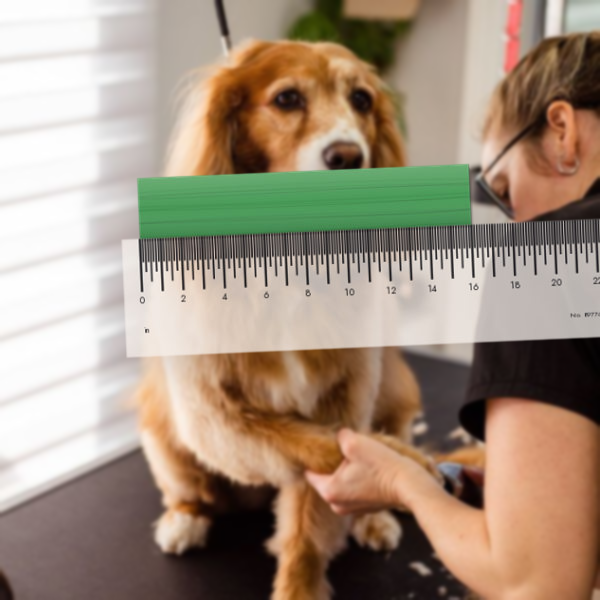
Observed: 16 in
